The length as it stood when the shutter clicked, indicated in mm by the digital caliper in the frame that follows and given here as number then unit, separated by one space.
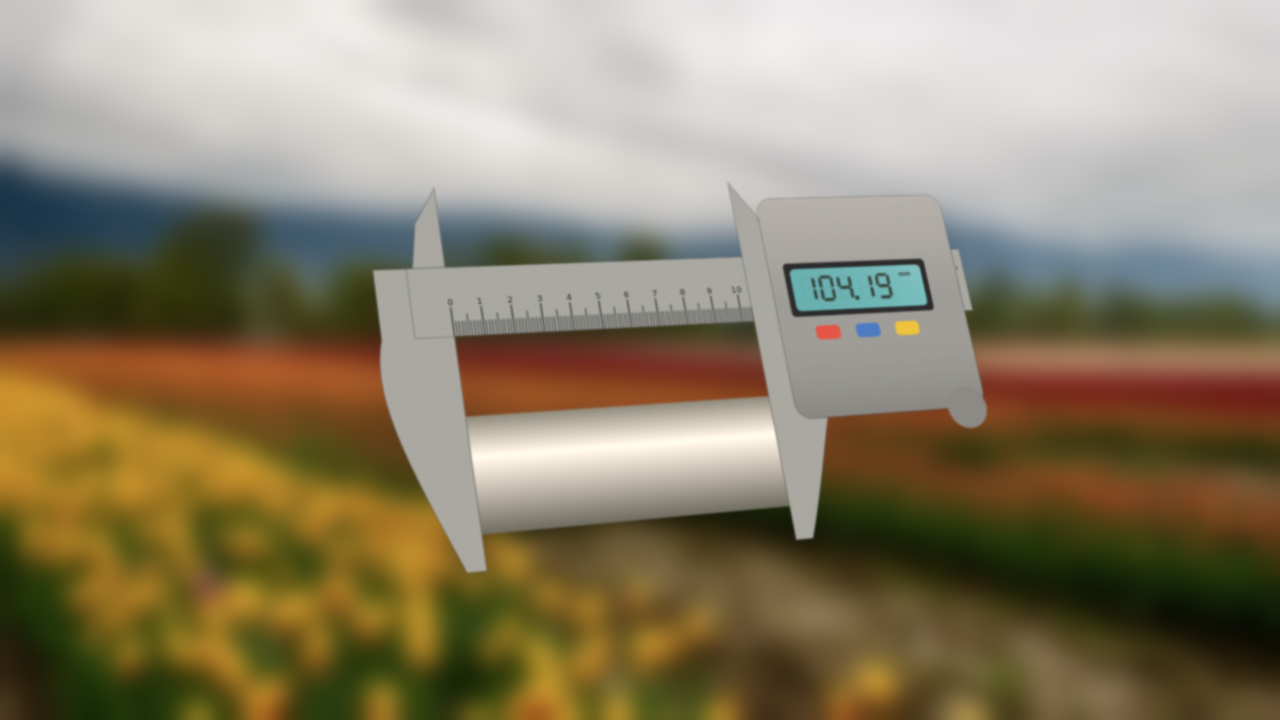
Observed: 104.19 mm
